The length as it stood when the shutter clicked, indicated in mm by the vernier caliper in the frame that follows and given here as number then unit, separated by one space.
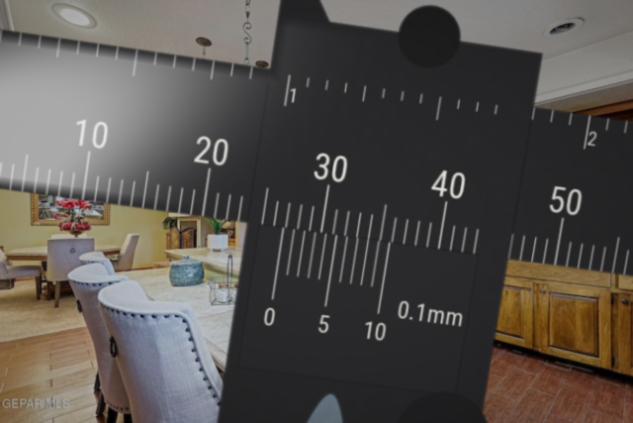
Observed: 26.8 mm
